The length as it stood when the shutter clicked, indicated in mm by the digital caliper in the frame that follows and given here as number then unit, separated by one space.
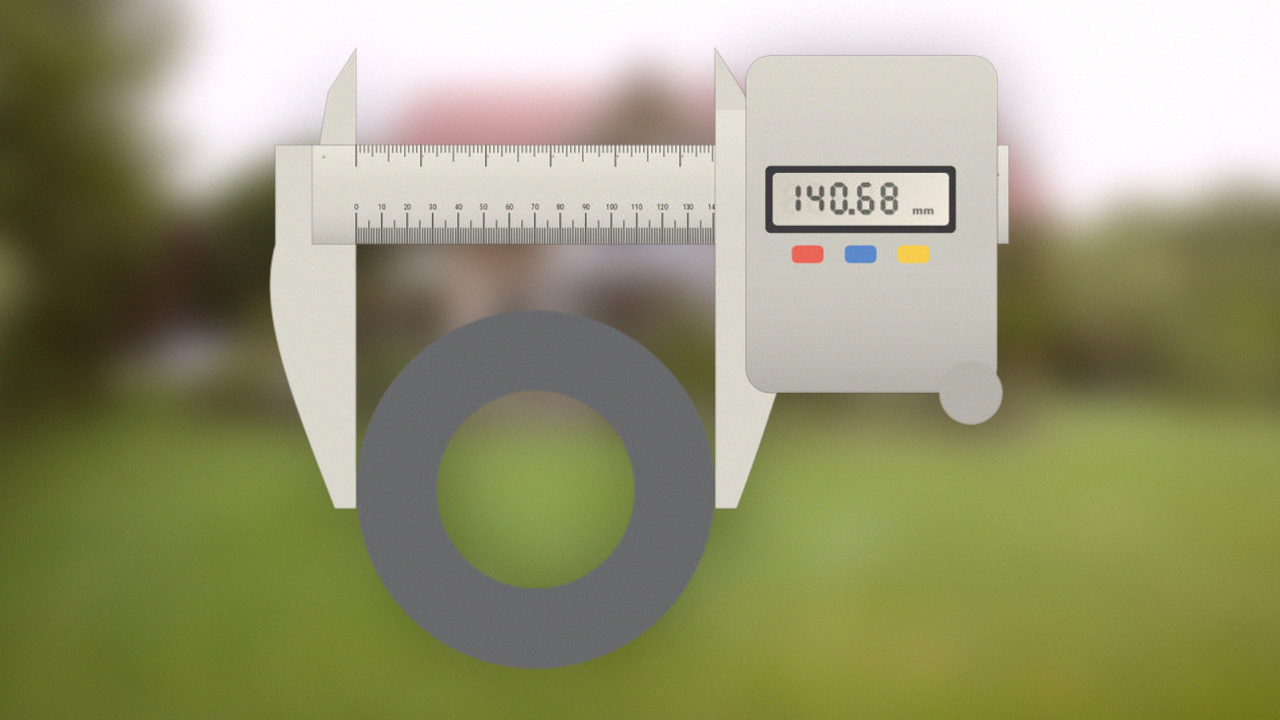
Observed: 140.68 mm
